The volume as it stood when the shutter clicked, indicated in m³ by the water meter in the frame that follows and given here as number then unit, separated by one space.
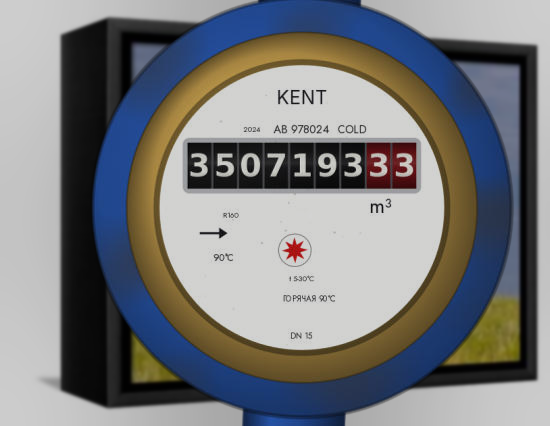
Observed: 3507193.33 m³
